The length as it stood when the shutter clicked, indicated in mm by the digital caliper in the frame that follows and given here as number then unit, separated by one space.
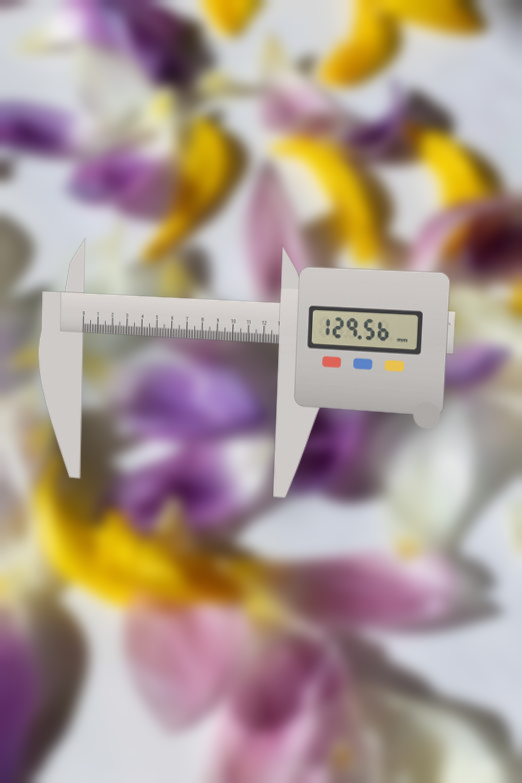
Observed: 129.56 mm
